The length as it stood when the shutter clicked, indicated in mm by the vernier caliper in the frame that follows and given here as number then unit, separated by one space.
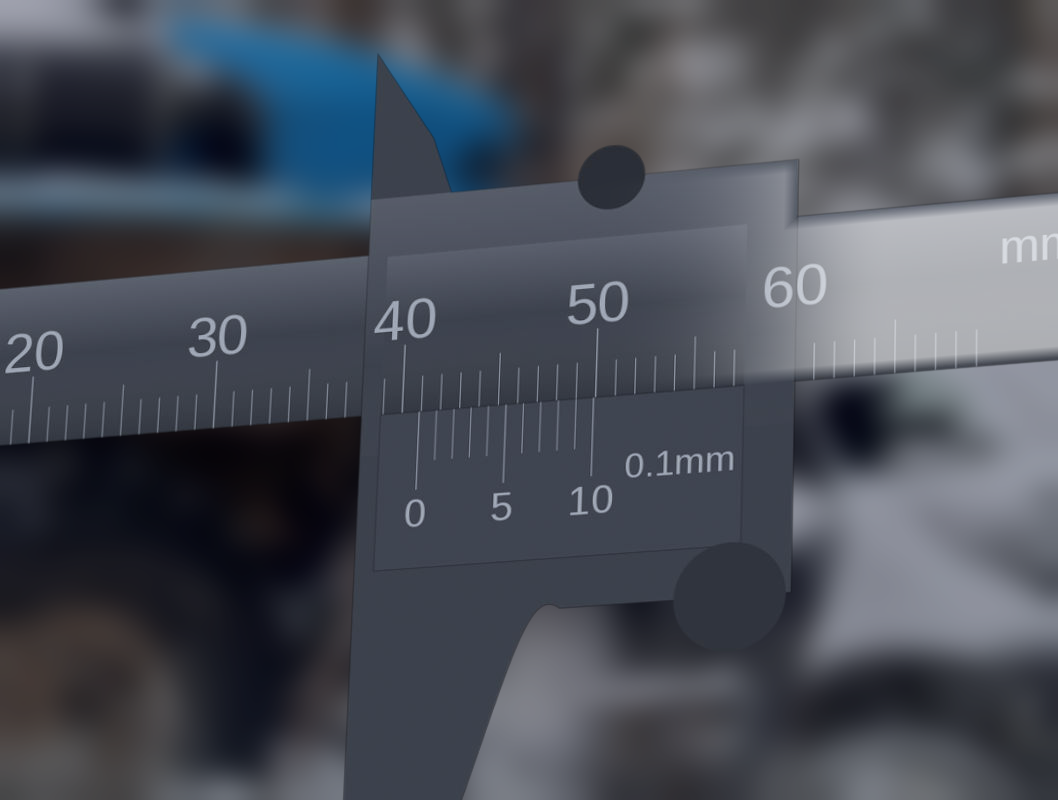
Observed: 40.9 mm
